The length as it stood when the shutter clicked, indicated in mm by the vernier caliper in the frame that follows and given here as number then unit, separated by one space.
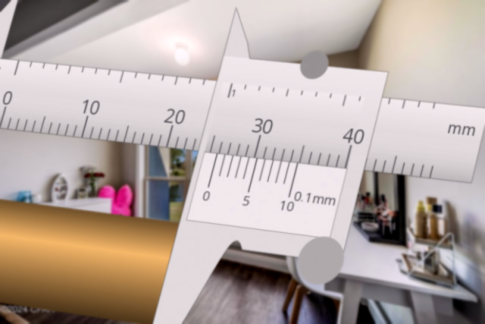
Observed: 25.8 mm
